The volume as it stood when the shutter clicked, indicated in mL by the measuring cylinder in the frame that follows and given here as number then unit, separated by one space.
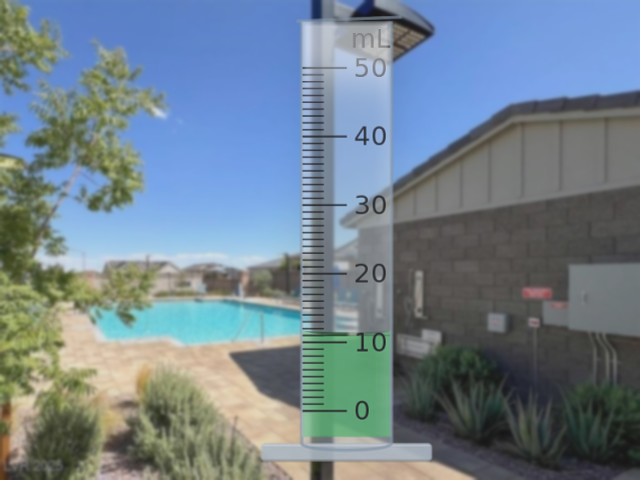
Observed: 11 mL
